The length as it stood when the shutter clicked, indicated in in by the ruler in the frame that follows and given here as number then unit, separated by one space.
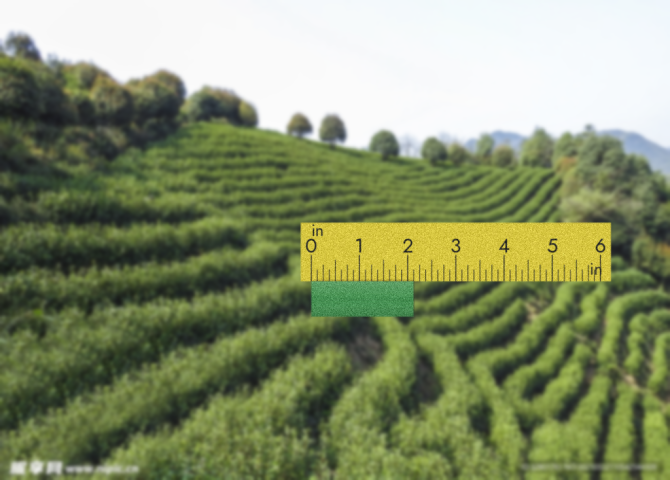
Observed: 2.125 in
